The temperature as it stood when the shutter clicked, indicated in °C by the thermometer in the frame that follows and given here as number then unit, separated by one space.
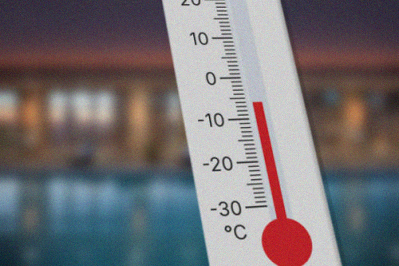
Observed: -6 °C
